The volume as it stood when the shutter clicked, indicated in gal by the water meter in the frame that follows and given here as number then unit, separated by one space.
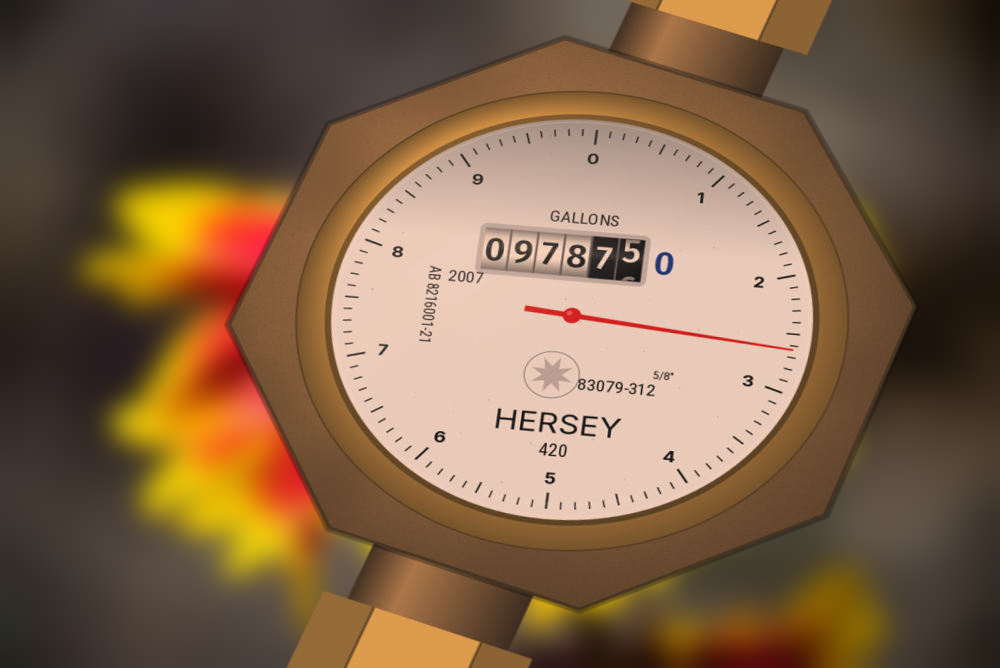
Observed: 978752.6 gal
